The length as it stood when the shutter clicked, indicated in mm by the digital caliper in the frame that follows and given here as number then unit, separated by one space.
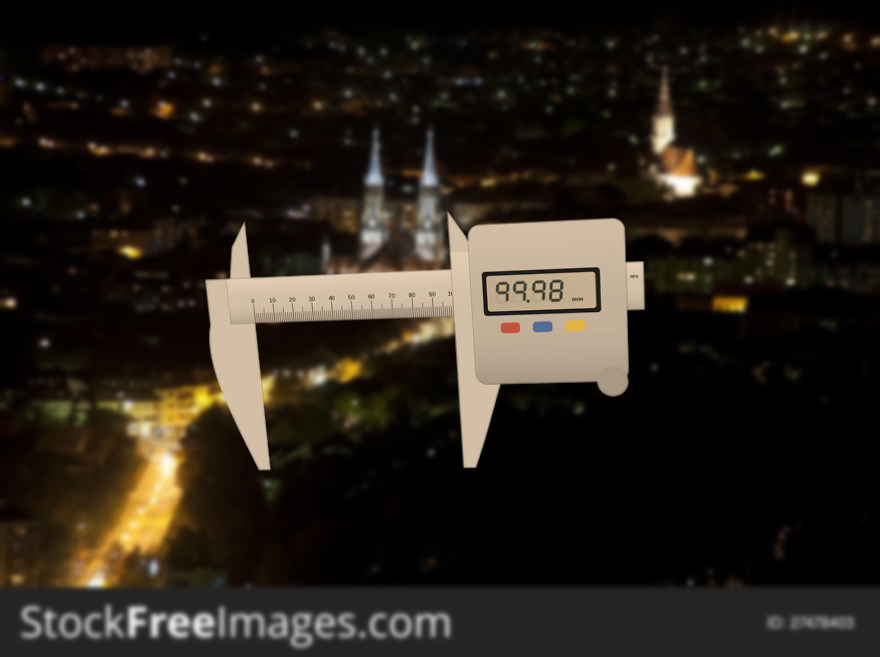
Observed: 99.98 mm
